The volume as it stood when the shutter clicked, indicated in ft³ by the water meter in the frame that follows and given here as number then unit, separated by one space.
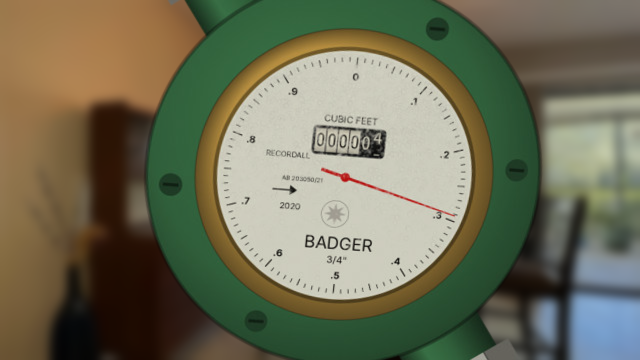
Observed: 4.29 ft³
